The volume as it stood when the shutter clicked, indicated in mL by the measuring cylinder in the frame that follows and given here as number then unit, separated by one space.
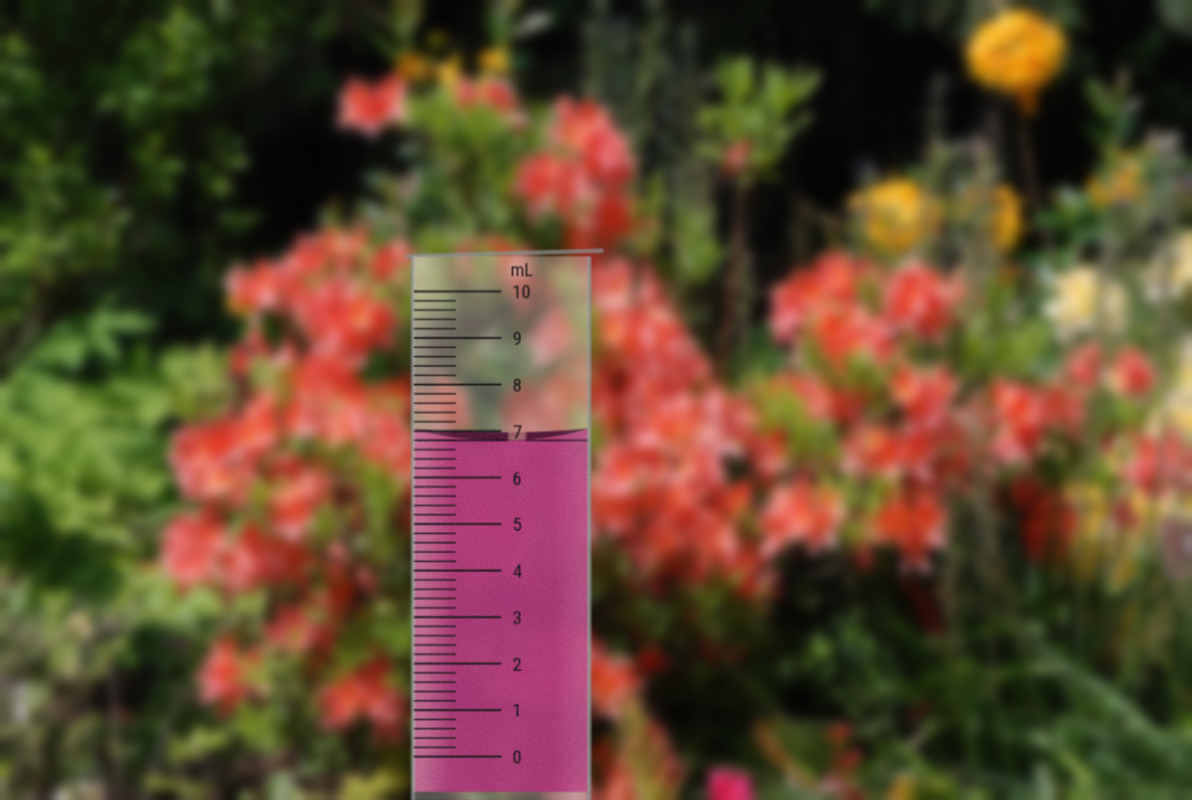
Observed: 6.8 mL
